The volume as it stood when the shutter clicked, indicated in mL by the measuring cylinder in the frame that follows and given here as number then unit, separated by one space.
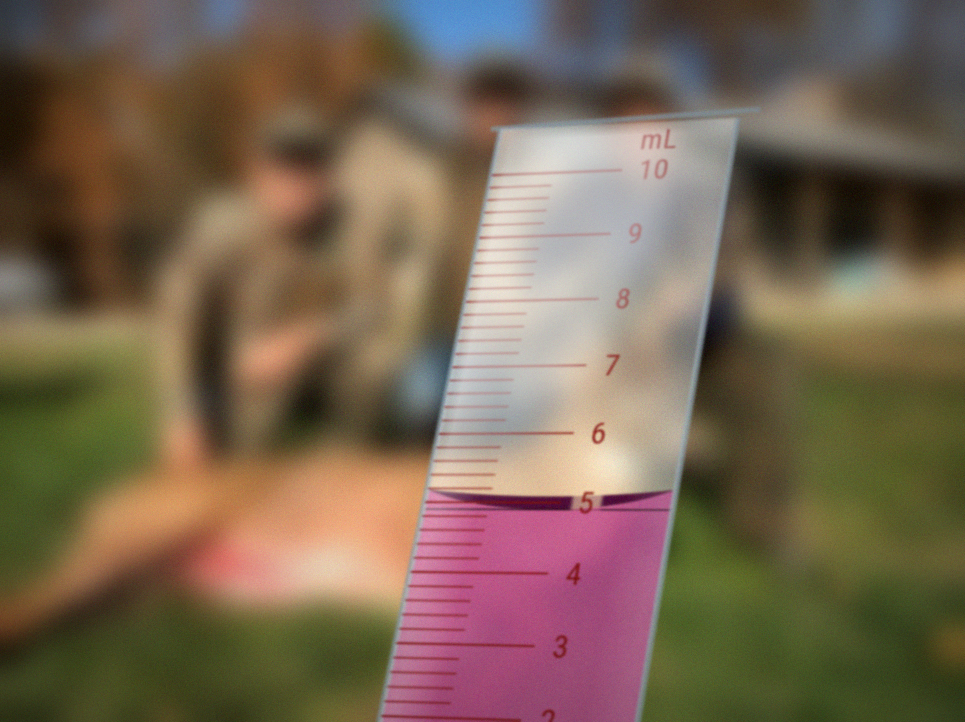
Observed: 4.9 mL
